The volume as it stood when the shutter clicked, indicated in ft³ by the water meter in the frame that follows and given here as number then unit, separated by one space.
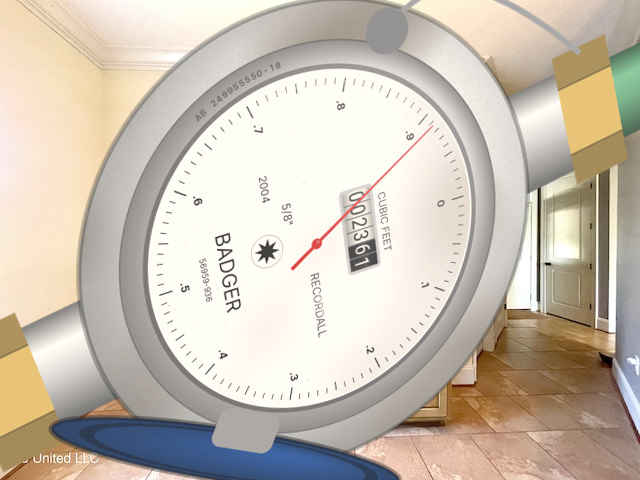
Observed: 2360.91 ft³
